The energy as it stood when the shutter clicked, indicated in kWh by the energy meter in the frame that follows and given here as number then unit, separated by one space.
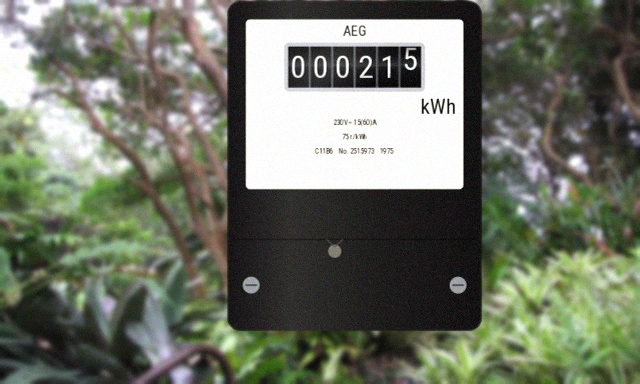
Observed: 215 kWh
